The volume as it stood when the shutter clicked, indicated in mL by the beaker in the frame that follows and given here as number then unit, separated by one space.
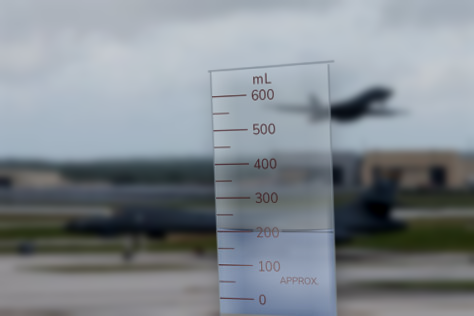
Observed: 200 mL
